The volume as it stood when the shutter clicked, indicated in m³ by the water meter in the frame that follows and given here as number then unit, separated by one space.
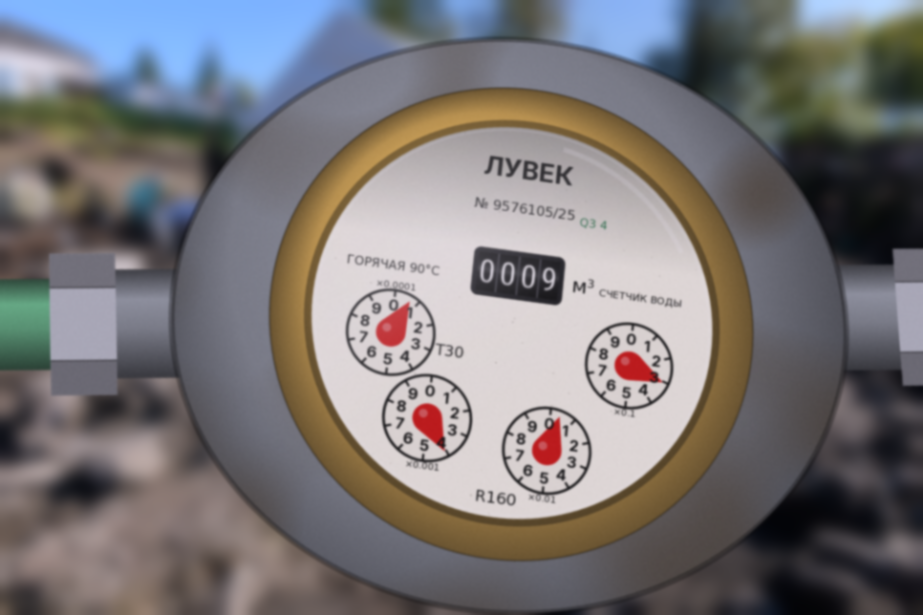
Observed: 9.3040 m³
